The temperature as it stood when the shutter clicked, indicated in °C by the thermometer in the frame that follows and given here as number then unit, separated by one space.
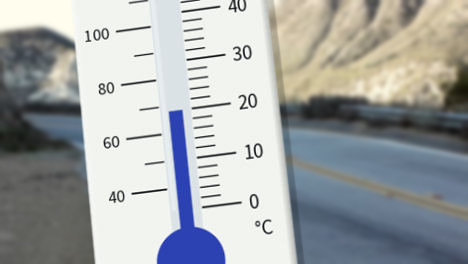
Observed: 20 °C
